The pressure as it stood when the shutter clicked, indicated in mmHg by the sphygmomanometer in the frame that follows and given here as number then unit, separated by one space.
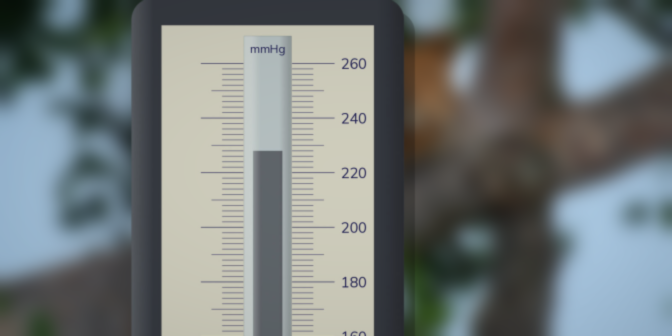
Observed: 228 mmHg
